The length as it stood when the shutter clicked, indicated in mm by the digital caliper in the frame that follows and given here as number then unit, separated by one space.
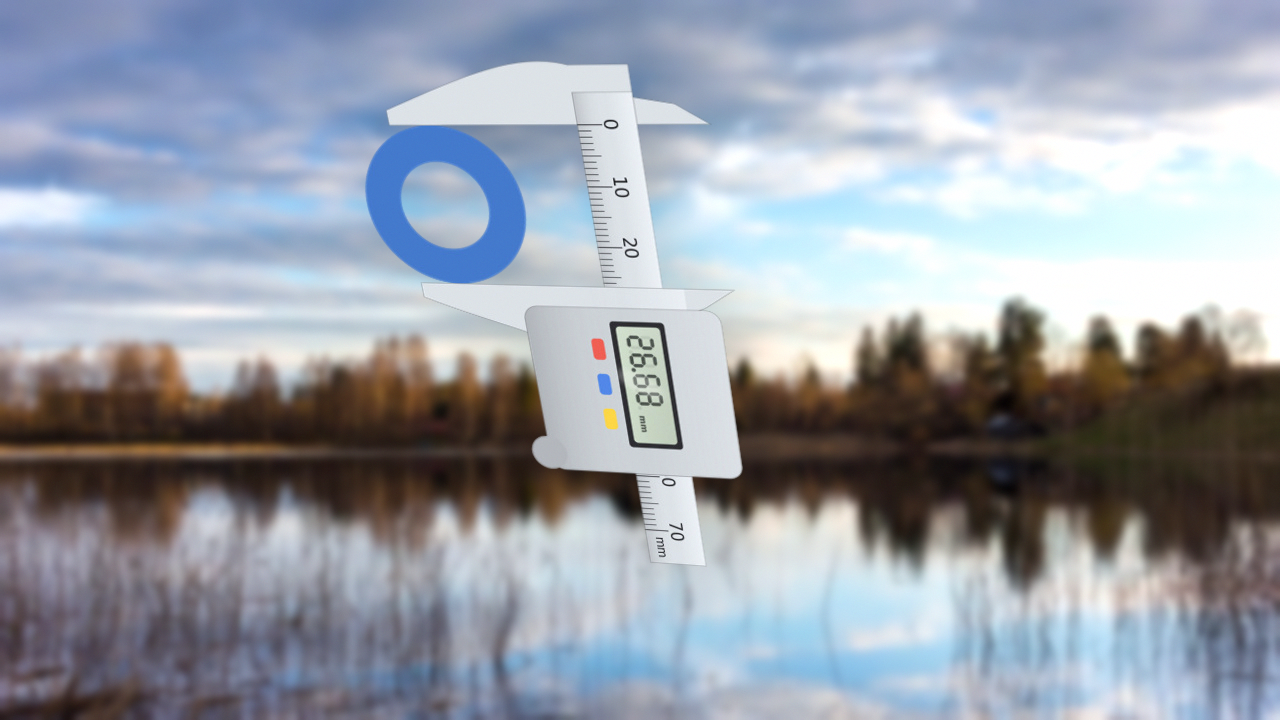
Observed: 26.68 mm
